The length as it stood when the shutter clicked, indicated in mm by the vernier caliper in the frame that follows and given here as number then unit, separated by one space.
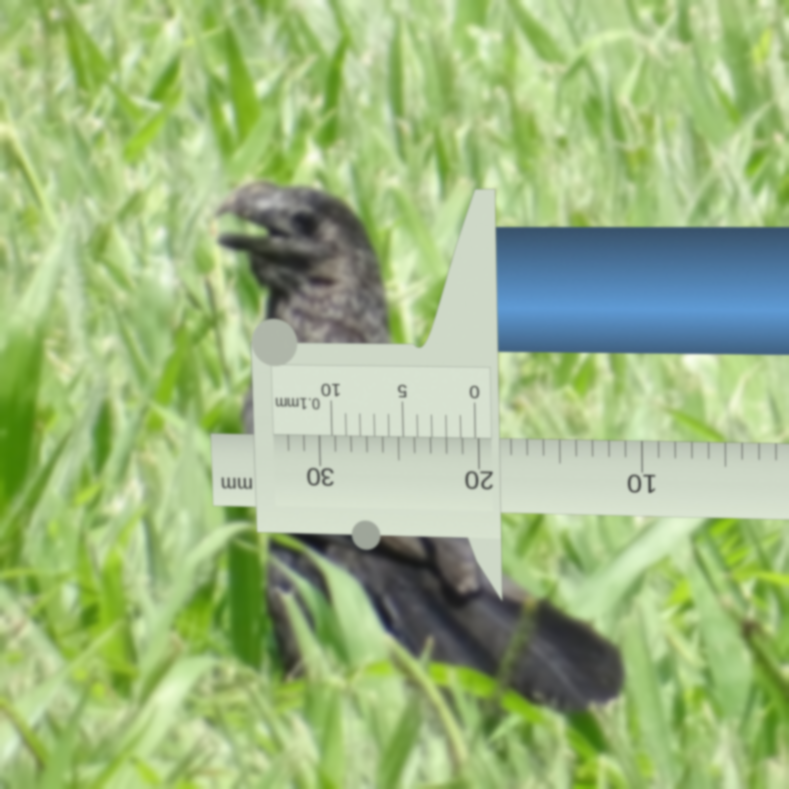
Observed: 20.2 mm
